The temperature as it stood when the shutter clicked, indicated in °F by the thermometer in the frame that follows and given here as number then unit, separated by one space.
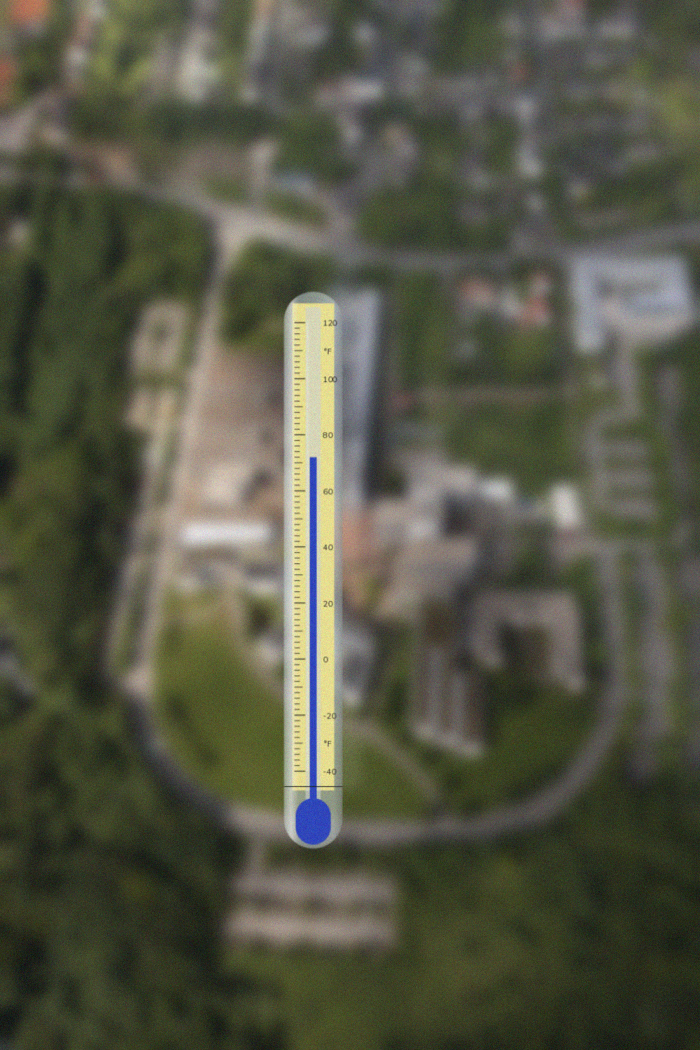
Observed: 72 °F
